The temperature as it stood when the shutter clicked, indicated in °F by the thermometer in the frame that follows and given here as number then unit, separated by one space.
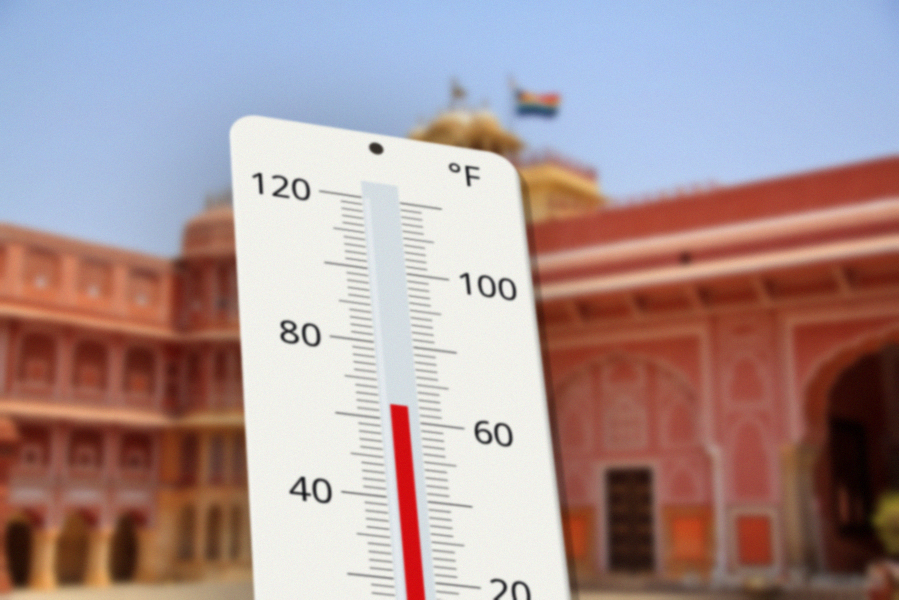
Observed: 64 °F
